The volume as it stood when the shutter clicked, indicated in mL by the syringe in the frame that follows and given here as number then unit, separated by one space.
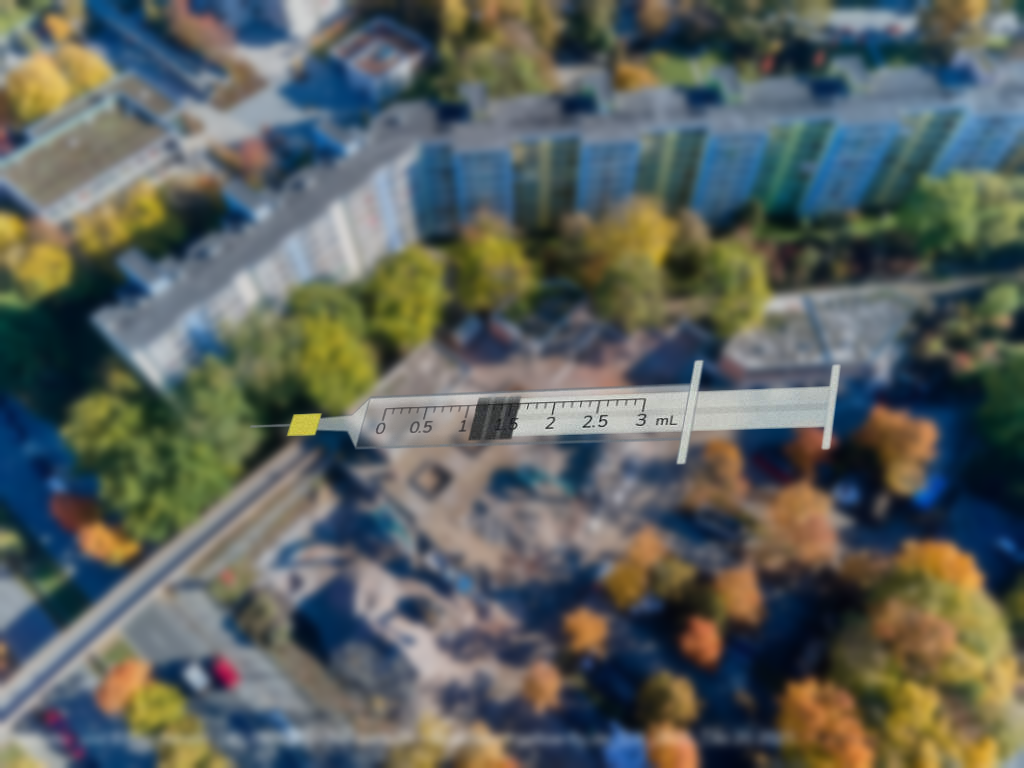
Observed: 1.1 mL
